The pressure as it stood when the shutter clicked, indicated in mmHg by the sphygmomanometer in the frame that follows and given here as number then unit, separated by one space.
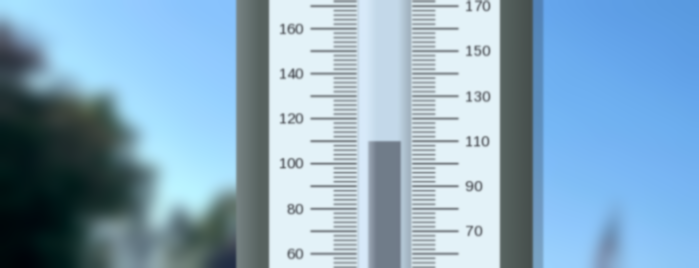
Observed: 110 mmHg
